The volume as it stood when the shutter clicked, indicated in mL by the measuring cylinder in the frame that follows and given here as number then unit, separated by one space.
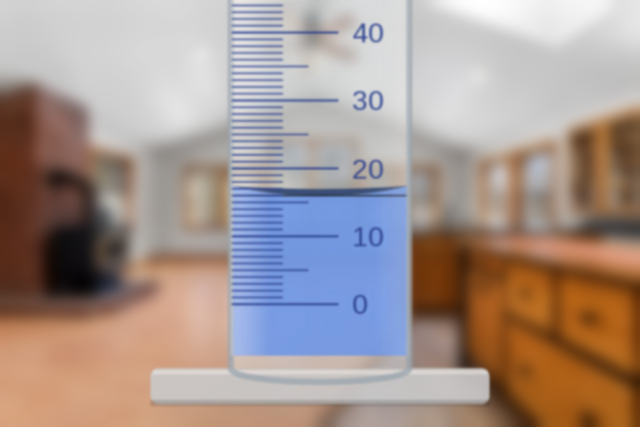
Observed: 16 mL
